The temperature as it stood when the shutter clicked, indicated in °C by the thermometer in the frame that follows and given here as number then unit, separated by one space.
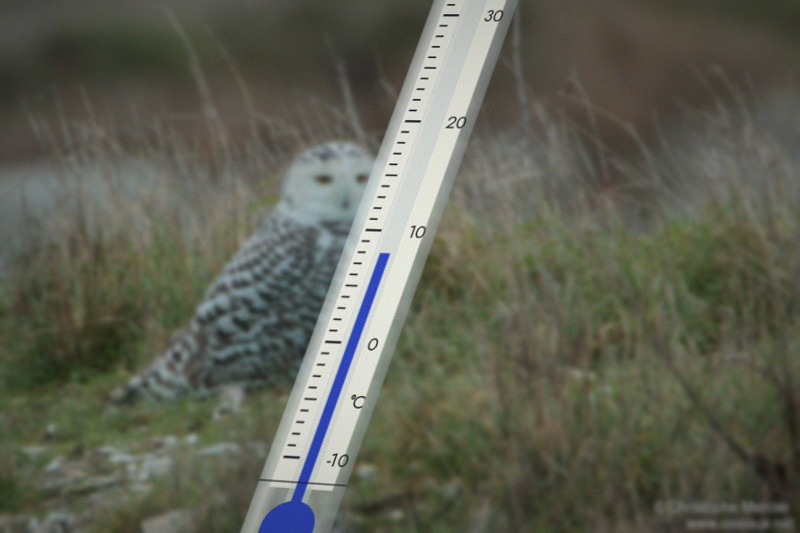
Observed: 8 °C
